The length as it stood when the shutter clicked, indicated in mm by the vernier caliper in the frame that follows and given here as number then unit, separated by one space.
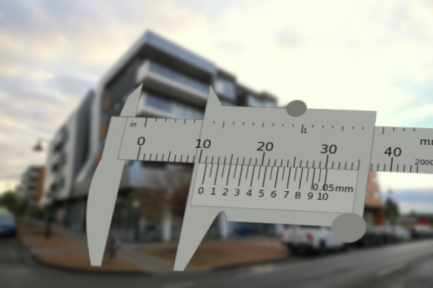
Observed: 11.2 mm
